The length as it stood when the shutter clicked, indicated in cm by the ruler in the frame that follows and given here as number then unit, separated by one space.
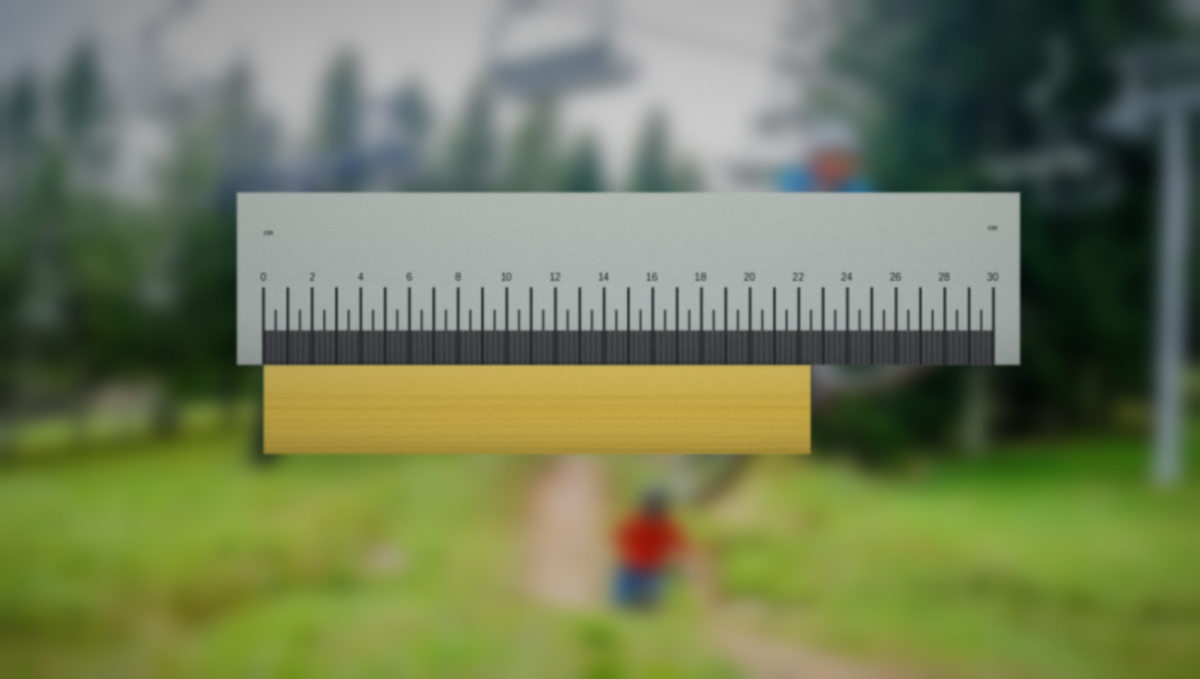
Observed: 22.5 cm
